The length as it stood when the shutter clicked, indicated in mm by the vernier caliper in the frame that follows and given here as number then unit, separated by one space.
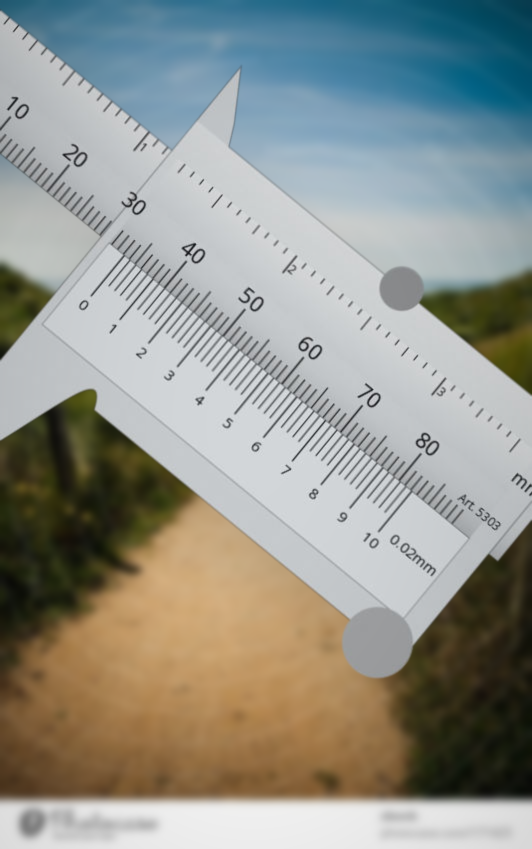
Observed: 33.2 mm
